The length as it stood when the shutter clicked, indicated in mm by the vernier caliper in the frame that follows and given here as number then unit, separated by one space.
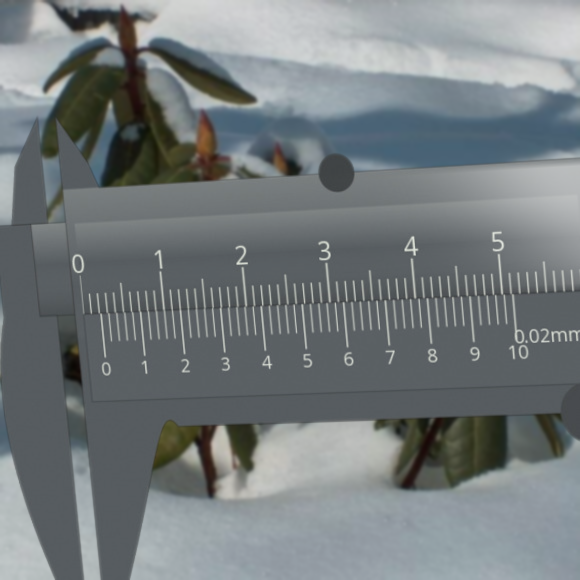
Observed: 2.2 mm
